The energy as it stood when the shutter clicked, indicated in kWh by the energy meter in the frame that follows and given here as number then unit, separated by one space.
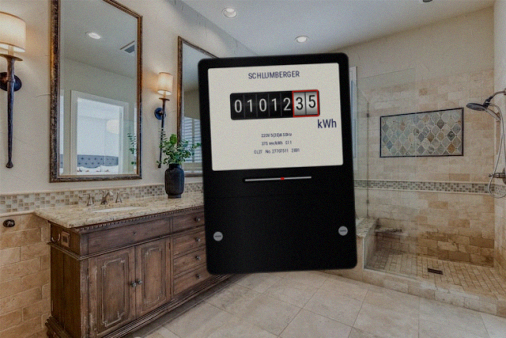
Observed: 1012.35 kWh
